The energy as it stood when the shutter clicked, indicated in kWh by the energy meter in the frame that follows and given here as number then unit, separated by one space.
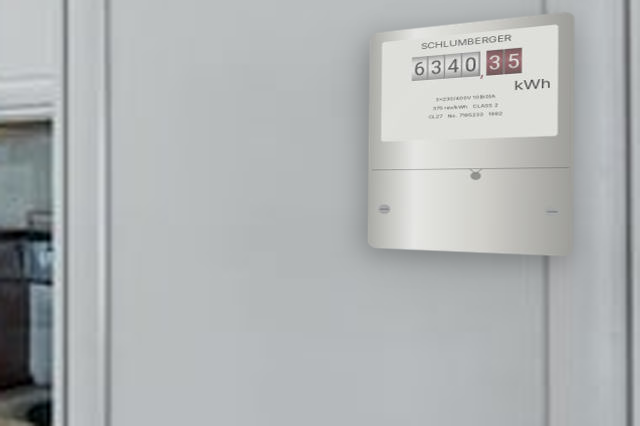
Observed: 6340.35 kWh
